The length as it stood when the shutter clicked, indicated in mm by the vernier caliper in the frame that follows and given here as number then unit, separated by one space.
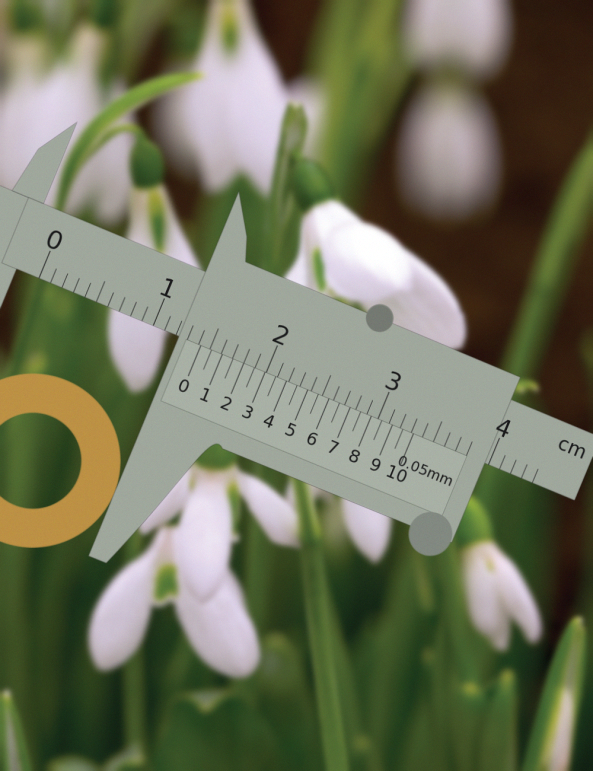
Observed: 14.2 mm
